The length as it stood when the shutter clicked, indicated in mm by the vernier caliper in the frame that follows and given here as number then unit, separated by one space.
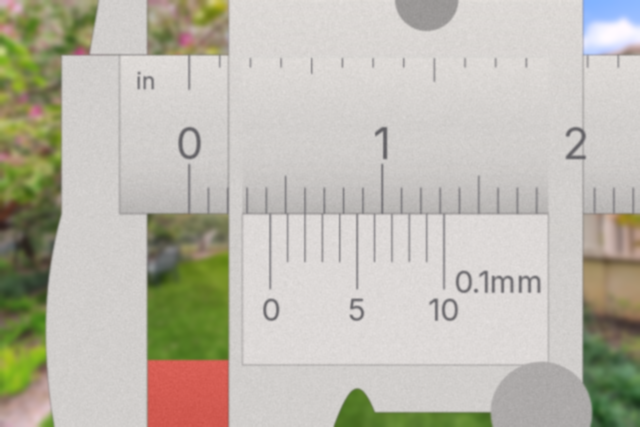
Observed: 4.2 mm
